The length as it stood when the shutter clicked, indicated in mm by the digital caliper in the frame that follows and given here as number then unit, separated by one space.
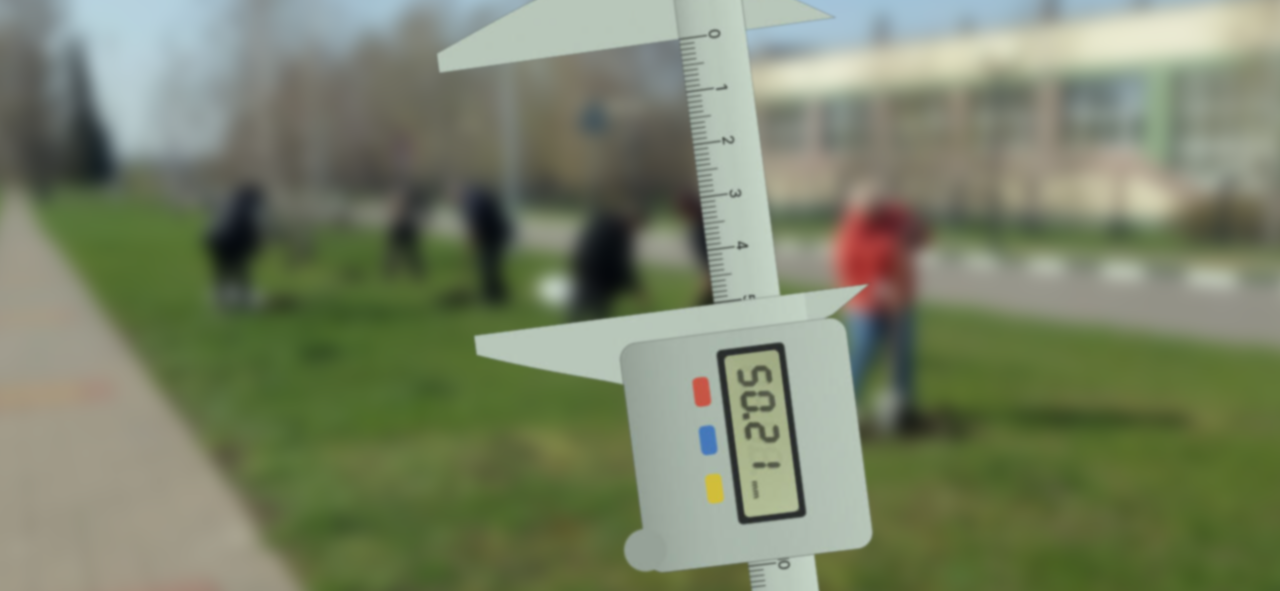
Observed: 50.21 mm
